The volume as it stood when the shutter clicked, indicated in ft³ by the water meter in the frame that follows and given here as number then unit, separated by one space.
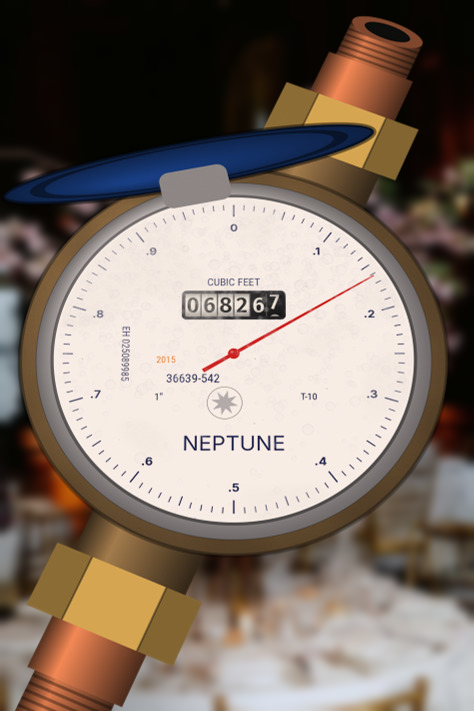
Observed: 68267.16 ft³
